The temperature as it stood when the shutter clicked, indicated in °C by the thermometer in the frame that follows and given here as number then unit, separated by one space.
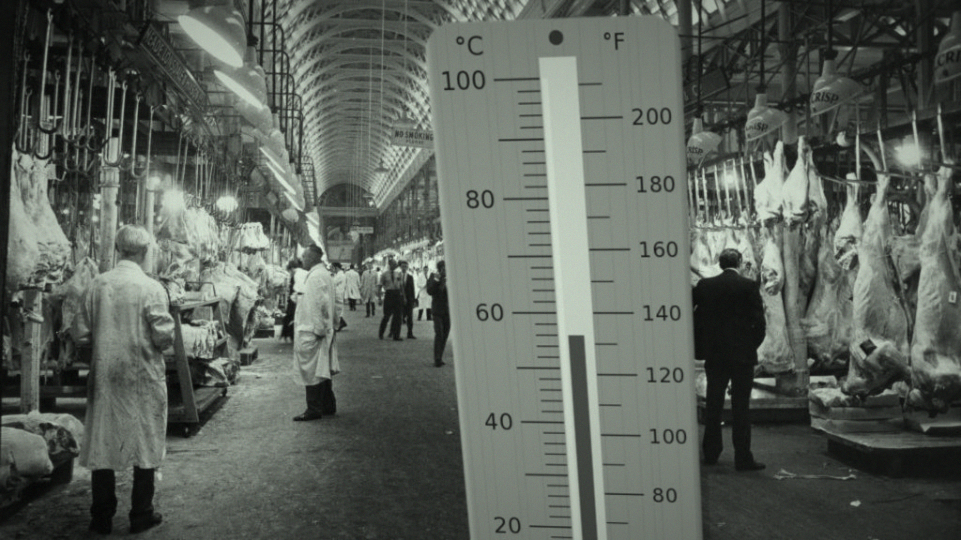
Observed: 56 °C
